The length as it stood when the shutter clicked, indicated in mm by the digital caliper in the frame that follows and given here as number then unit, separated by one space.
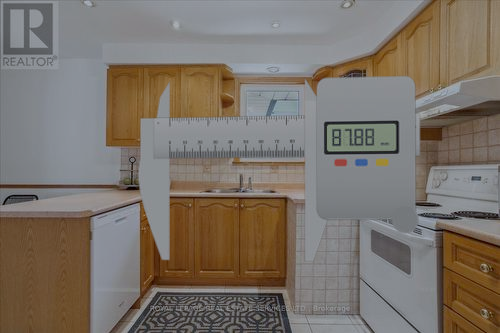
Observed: 87.88 mm
